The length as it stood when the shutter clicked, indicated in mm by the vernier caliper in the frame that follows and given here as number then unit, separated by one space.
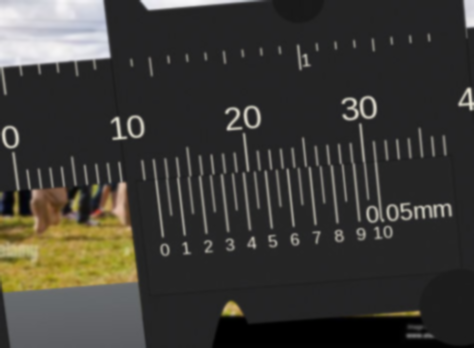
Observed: 12.0 mm
